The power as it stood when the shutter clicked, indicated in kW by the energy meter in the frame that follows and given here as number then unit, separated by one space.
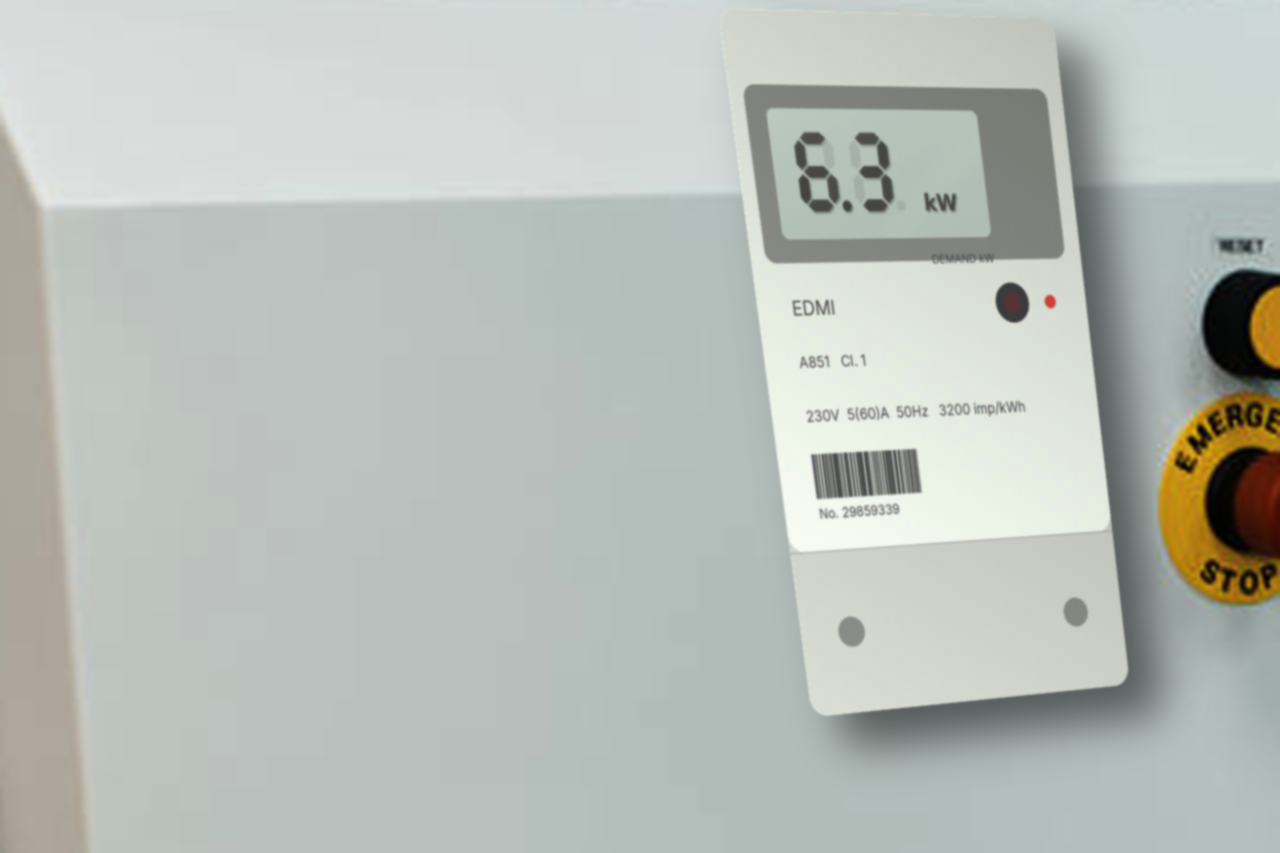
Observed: 6.3 kW
